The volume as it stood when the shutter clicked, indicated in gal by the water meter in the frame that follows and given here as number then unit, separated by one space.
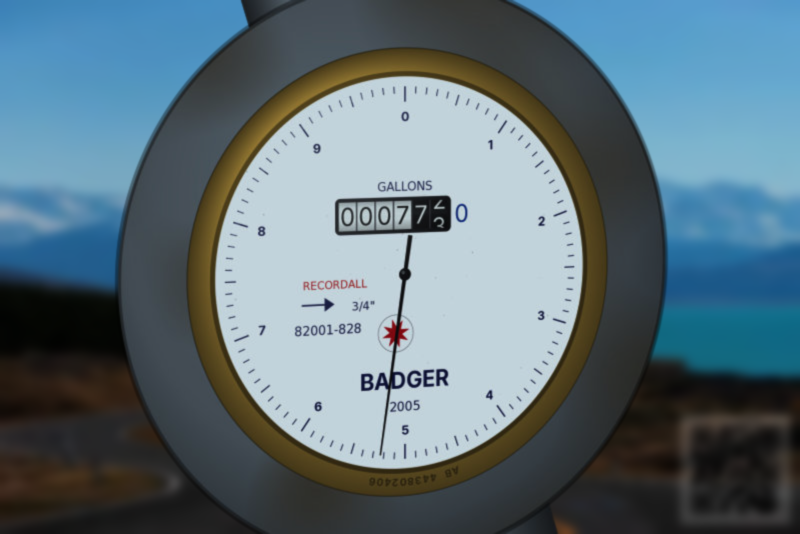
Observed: 7725.2 gal
